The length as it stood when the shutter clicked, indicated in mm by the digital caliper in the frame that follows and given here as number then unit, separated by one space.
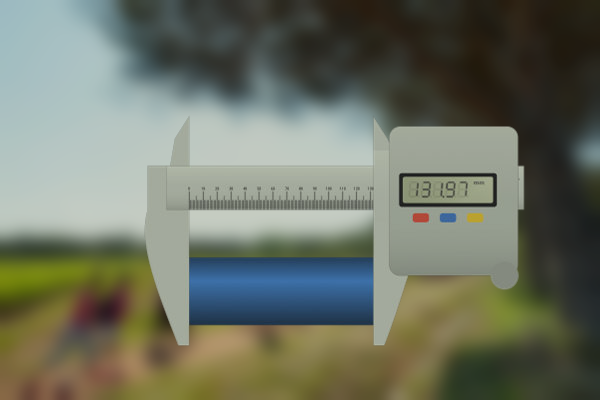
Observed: 131.97 mm
